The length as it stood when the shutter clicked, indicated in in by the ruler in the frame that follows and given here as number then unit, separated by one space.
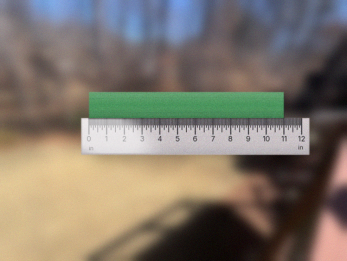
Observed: 11 in
